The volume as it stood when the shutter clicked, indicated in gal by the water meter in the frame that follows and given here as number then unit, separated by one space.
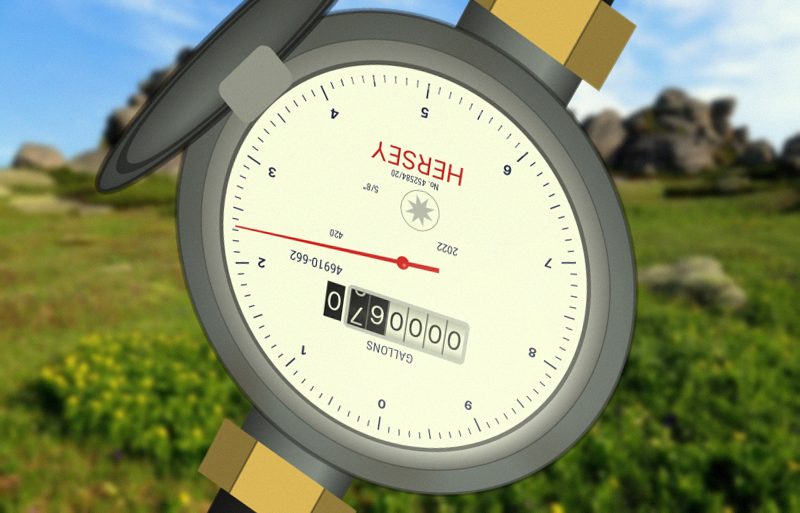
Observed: 672.3 gal
